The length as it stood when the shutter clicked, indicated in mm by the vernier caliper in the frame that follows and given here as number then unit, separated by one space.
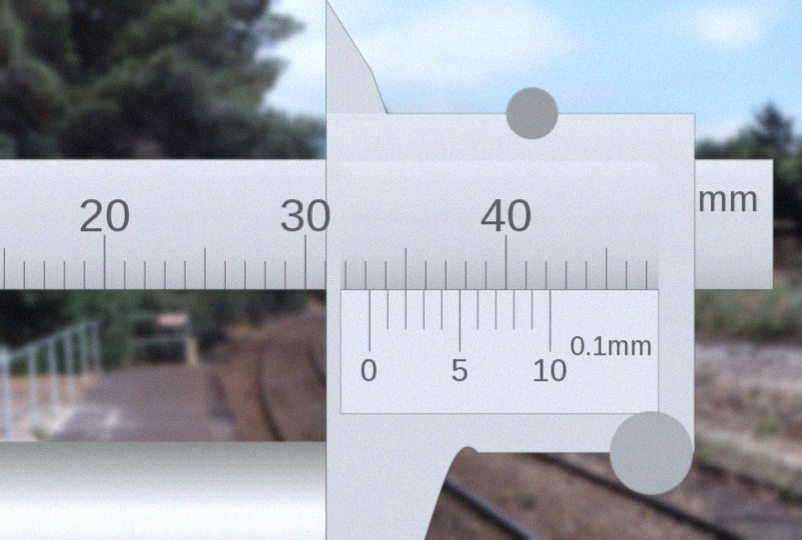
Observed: 33.2 mm
